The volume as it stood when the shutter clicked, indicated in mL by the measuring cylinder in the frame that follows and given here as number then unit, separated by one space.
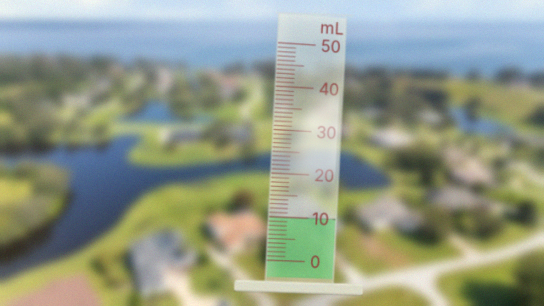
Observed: 10 mL
